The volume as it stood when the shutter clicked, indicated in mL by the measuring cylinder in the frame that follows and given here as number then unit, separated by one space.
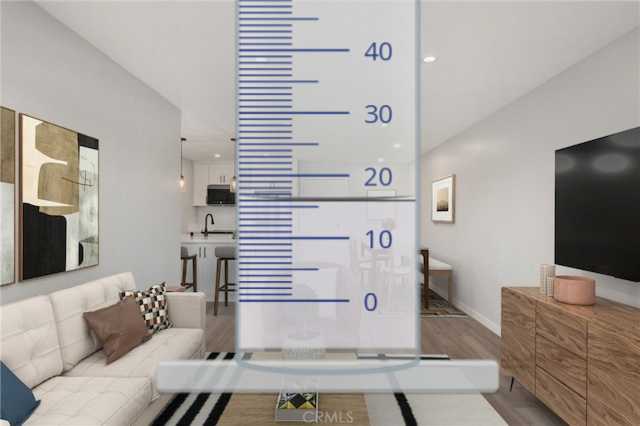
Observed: 16 mL
